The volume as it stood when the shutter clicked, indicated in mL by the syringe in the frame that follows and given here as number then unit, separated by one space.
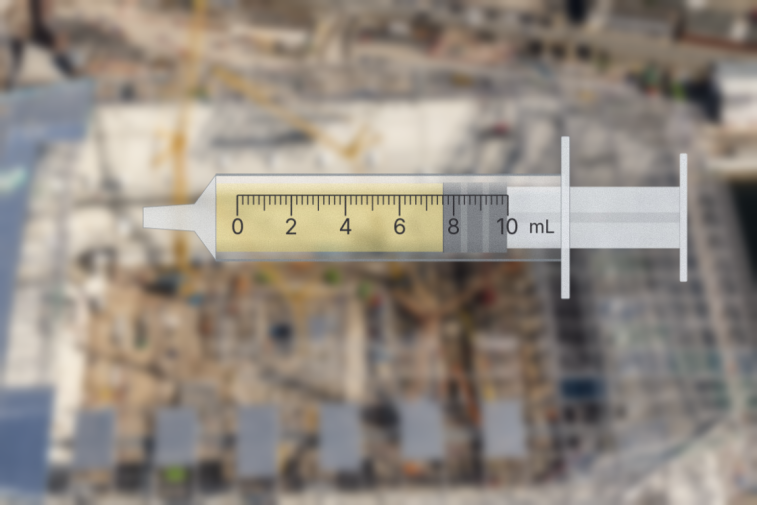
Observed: 7.6 mL
